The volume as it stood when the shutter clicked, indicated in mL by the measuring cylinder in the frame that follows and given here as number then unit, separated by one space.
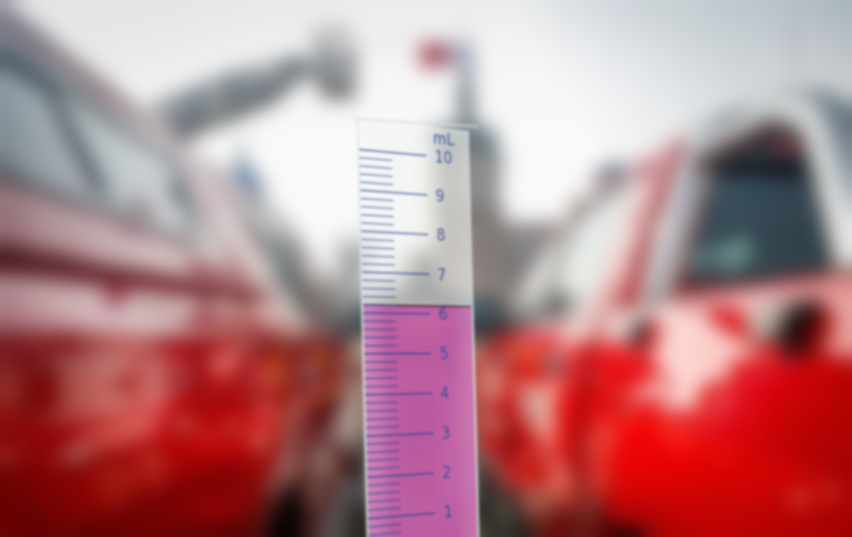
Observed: 6.2 mL
